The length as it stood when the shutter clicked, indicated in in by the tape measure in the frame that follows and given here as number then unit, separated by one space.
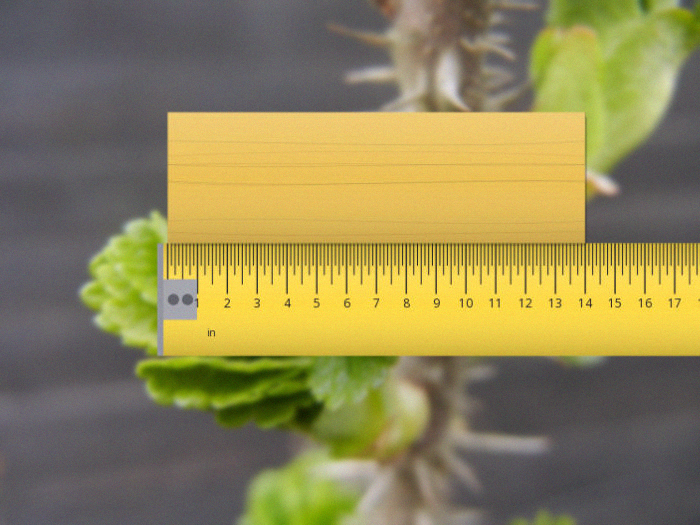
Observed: 14 in
